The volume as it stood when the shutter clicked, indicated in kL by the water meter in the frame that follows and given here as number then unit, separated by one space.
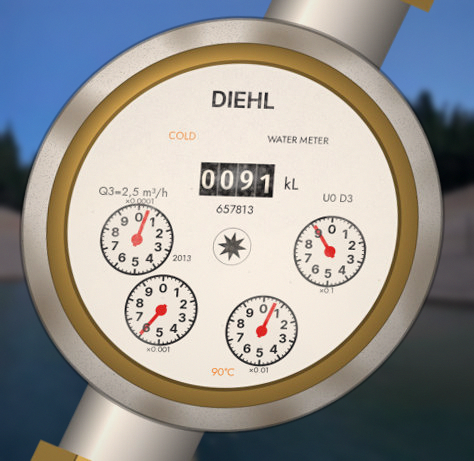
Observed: 90.9060 kL
